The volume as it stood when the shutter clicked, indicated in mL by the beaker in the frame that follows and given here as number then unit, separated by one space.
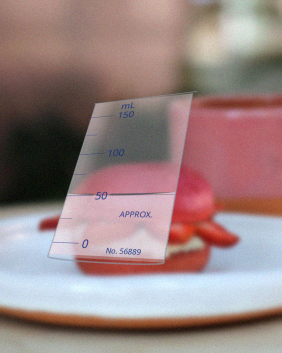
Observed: 50 mL
